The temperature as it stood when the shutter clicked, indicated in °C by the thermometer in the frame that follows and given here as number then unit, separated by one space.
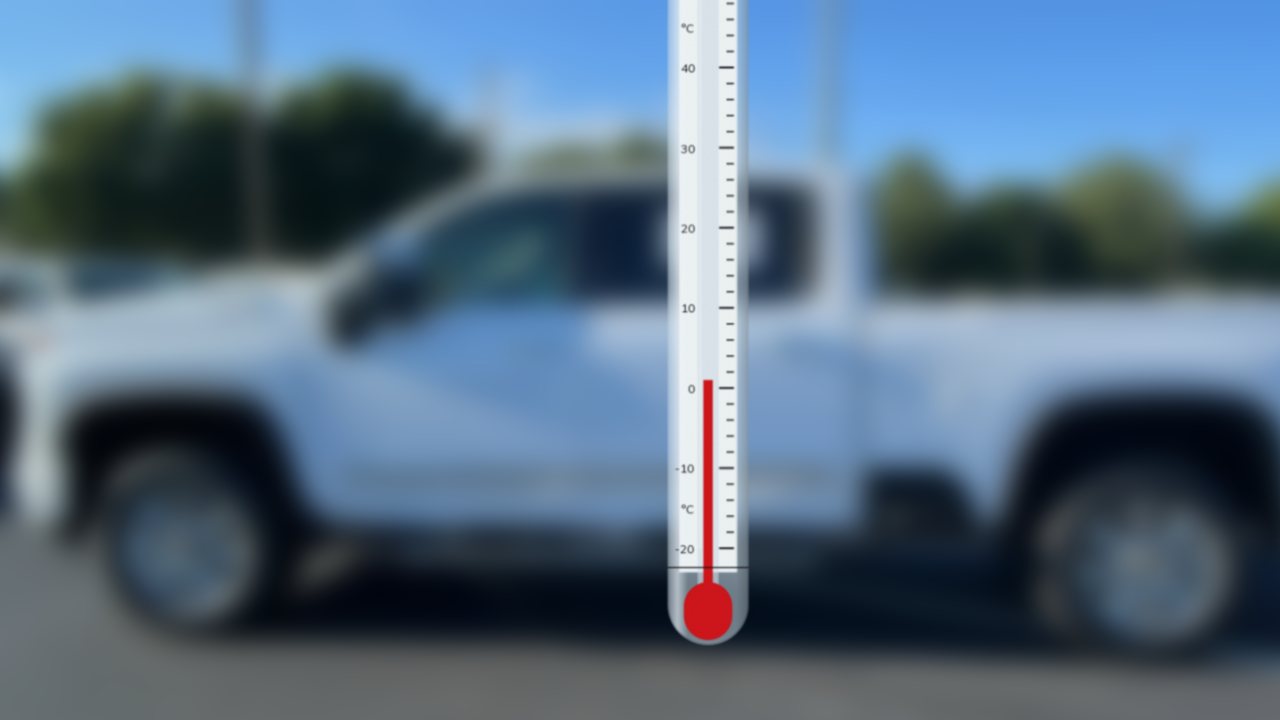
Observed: 1 °C
